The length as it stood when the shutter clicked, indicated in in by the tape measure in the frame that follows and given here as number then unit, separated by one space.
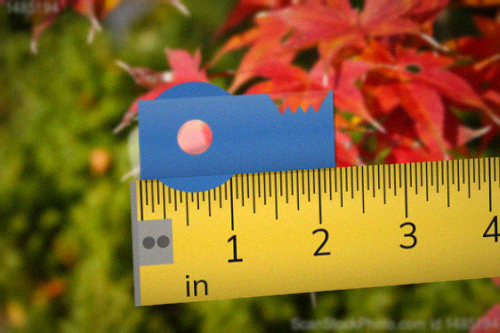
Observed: 2.1875 in
